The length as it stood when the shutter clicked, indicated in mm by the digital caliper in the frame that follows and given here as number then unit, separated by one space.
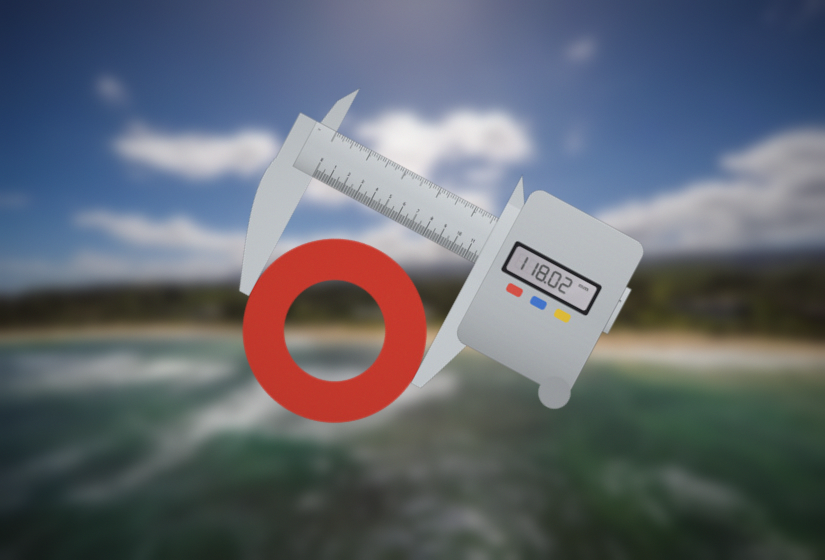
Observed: 118.02 mm
